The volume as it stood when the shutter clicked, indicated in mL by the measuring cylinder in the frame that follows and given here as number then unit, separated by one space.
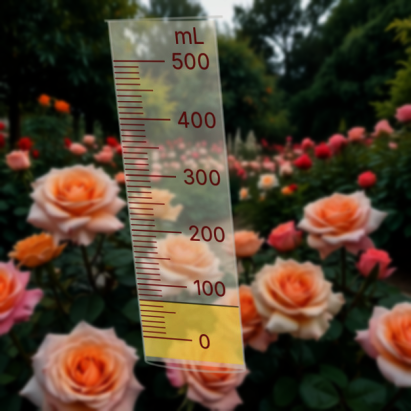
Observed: 70 mL
